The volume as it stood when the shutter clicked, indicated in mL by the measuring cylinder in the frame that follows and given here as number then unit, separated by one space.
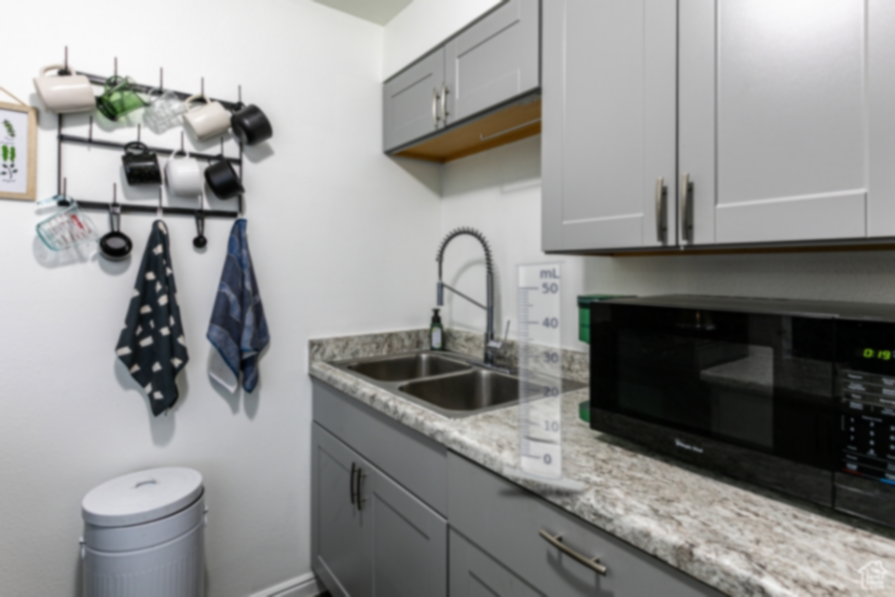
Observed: 5 mL
